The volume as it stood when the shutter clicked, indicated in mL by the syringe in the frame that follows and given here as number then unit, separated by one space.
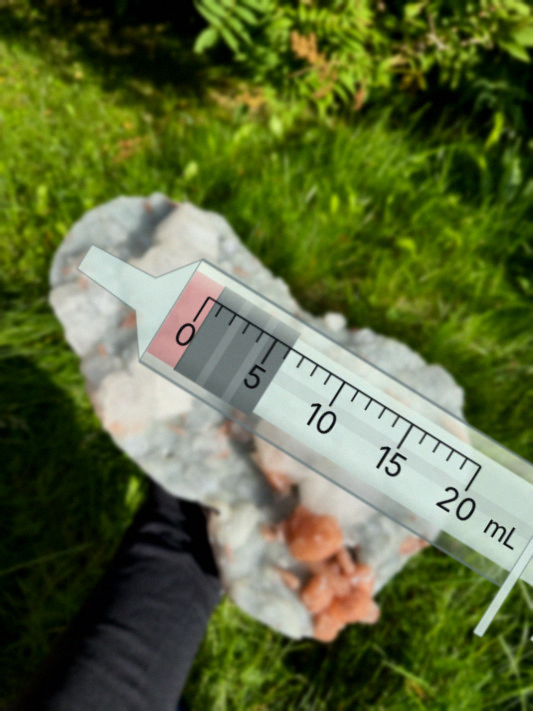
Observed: 0.5 mL
